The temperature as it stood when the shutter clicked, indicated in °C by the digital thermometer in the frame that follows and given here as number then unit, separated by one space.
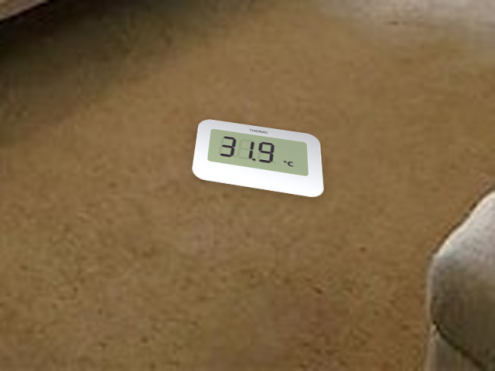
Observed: 31.9 °C
